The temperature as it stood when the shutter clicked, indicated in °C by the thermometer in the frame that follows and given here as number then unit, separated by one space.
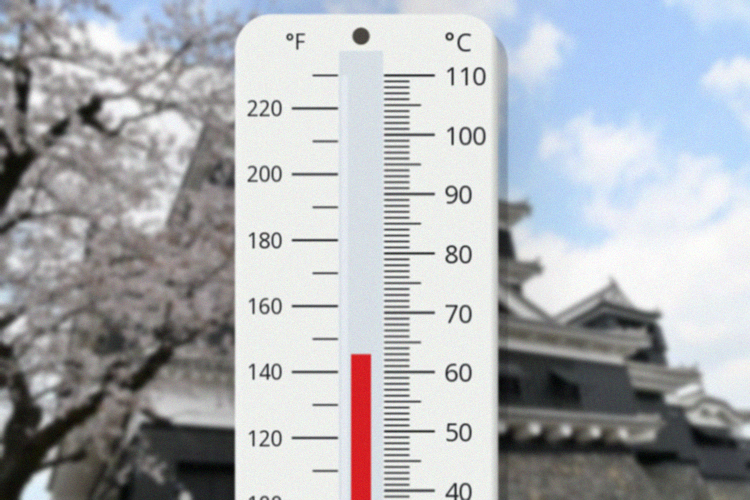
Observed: 63 °C
